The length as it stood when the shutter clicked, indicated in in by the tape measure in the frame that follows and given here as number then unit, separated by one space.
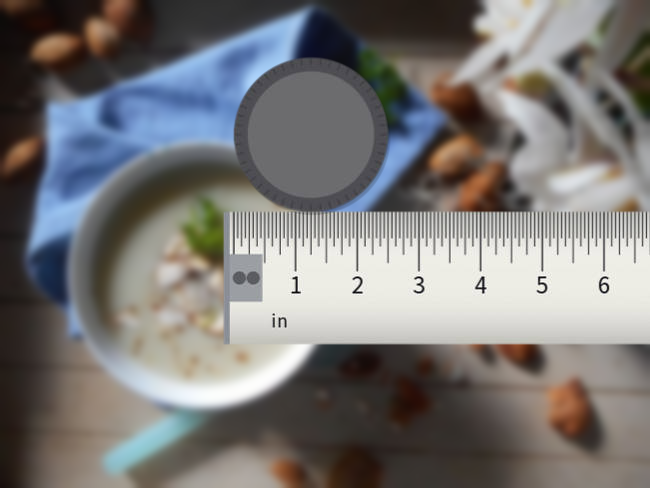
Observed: 2.5 in
